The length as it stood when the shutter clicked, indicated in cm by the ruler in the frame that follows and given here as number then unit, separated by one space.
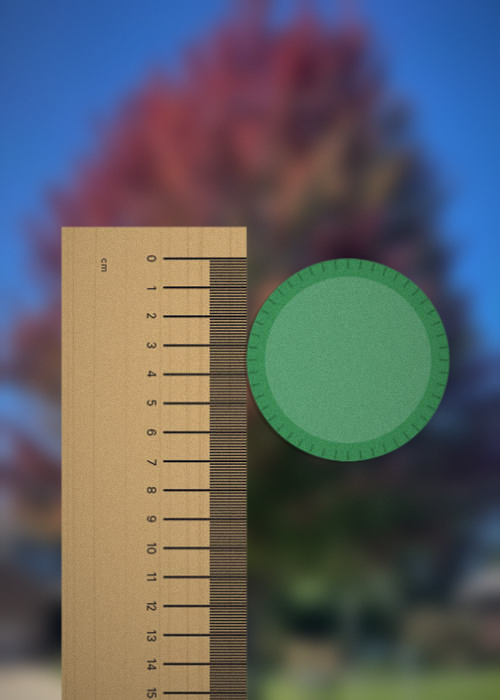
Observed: 7 cm
